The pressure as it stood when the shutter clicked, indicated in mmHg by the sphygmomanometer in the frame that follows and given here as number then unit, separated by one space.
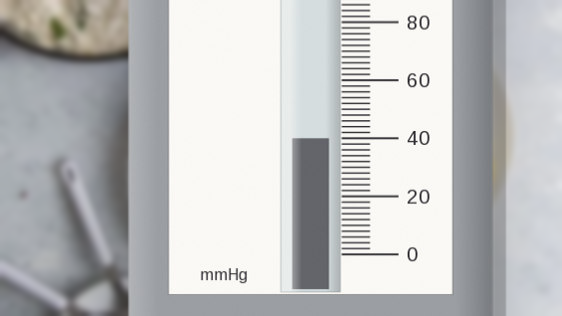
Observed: 40 mmHg
